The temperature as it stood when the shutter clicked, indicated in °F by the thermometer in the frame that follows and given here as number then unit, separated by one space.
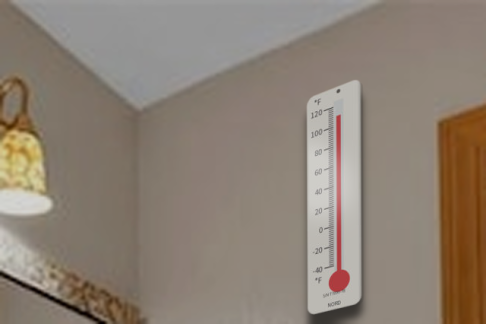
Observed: 110 °F
